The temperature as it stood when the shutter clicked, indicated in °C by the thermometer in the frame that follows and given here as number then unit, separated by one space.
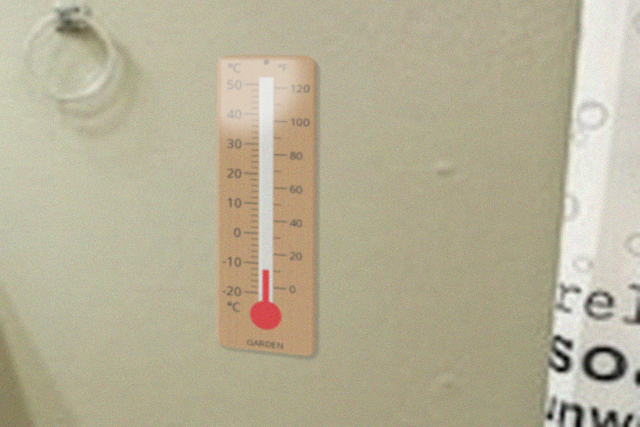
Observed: -12 °C
